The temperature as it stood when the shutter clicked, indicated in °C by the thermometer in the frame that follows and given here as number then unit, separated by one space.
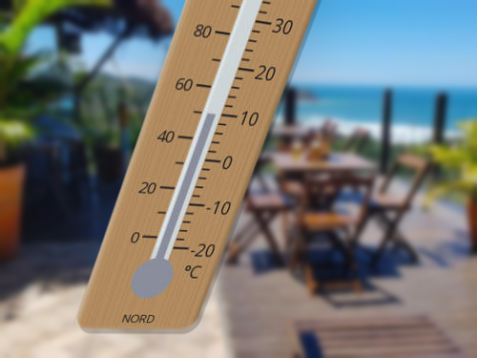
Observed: 10 °C
